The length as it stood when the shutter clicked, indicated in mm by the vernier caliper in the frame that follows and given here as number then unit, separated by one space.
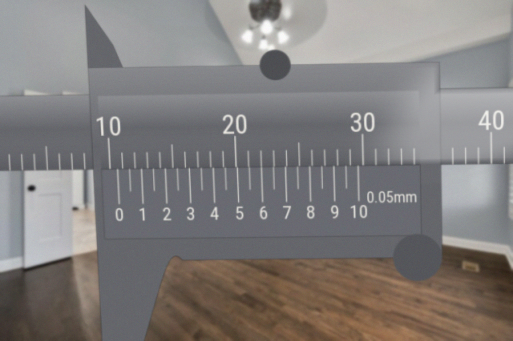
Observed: 10.6 mm
